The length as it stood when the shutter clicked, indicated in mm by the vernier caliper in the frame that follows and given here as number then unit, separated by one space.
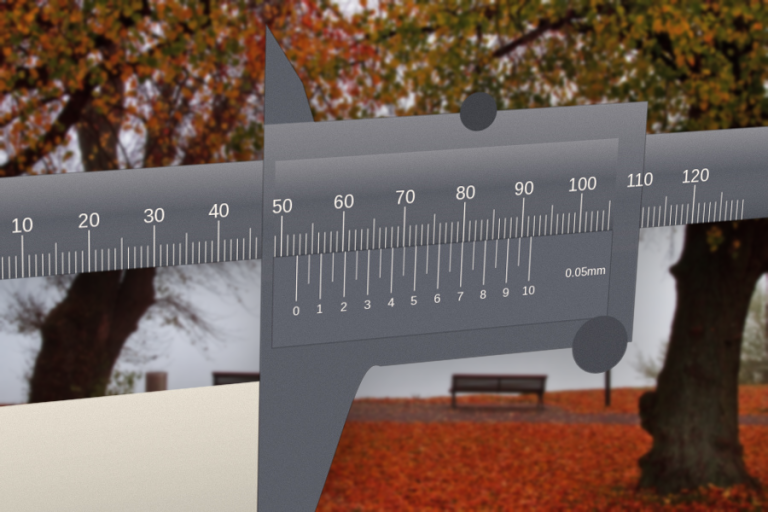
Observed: 52.6 mm
